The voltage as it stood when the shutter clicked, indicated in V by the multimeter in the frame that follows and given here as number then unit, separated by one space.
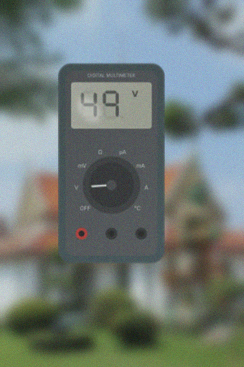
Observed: 49 V
